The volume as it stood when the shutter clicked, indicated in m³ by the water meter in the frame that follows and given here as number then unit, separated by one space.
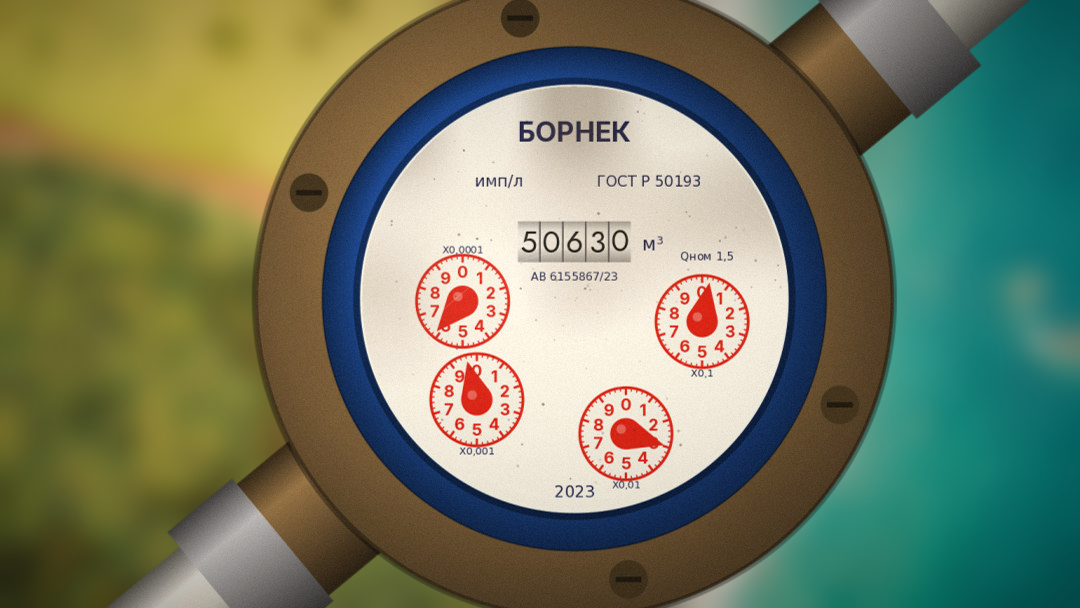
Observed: 50630.0296 m³
